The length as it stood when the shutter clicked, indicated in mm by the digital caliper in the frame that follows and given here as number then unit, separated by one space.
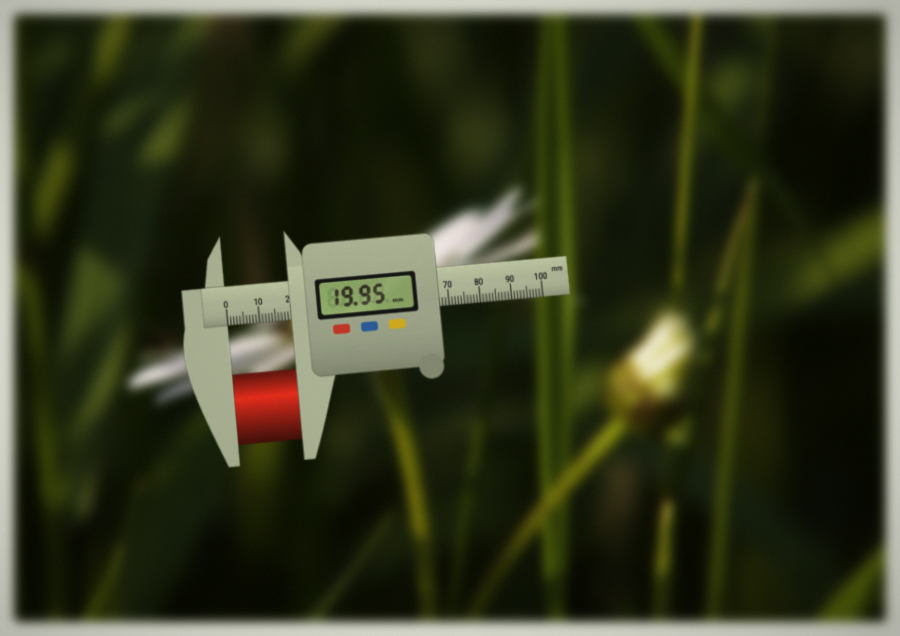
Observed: 19.95 mm
